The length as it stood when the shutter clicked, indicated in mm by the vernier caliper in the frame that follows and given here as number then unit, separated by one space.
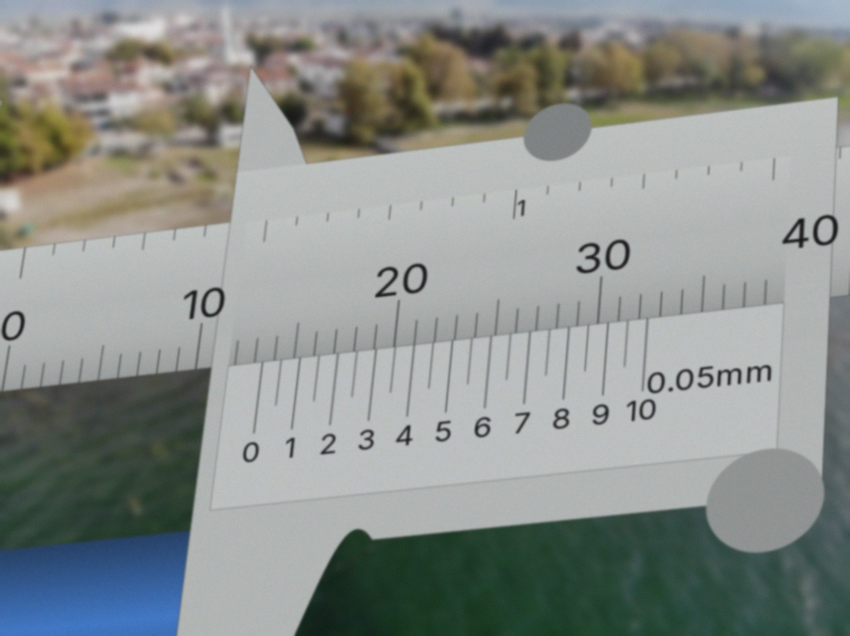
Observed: 13.4 mm
